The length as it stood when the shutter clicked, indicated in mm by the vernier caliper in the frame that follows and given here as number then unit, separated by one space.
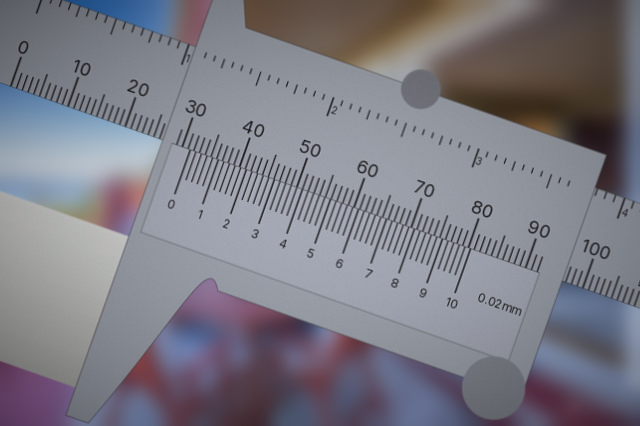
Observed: 31.4 mm
